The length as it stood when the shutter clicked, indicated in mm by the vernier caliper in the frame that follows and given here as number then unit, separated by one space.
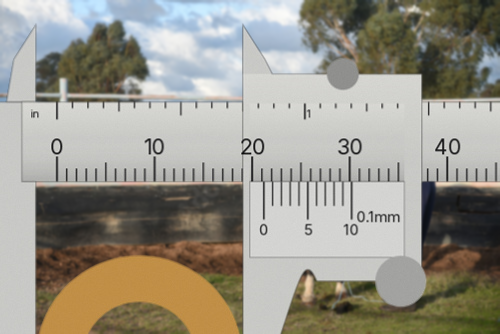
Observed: 21.2 mm
